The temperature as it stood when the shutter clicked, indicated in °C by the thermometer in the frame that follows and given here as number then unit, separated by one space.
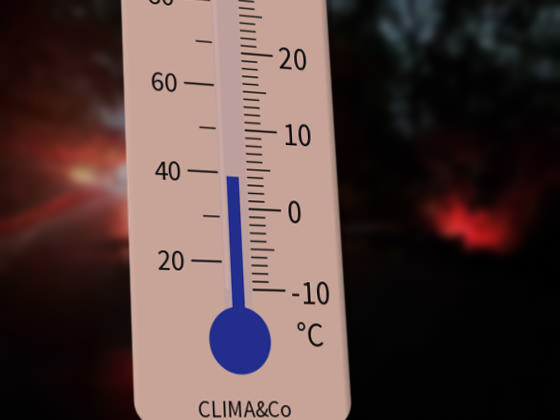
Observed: 4 °C
